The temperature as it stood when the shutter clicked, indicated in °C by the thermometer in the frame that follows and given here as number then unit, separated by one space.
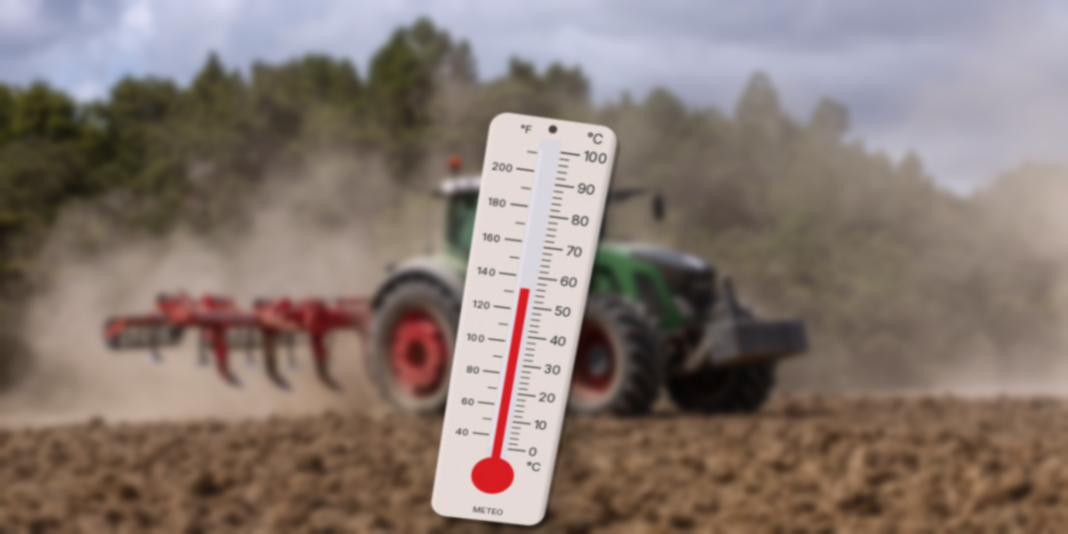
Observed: 56 °C
